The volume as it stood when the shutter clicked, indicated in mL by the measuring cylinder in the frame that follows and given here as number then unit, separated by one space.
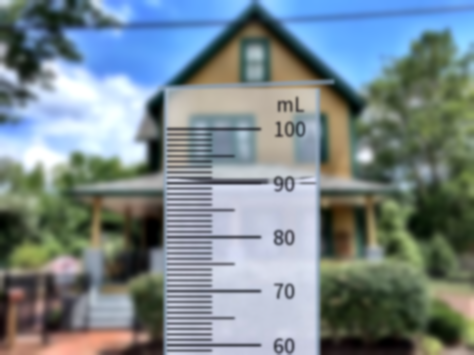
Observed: 90 mL
